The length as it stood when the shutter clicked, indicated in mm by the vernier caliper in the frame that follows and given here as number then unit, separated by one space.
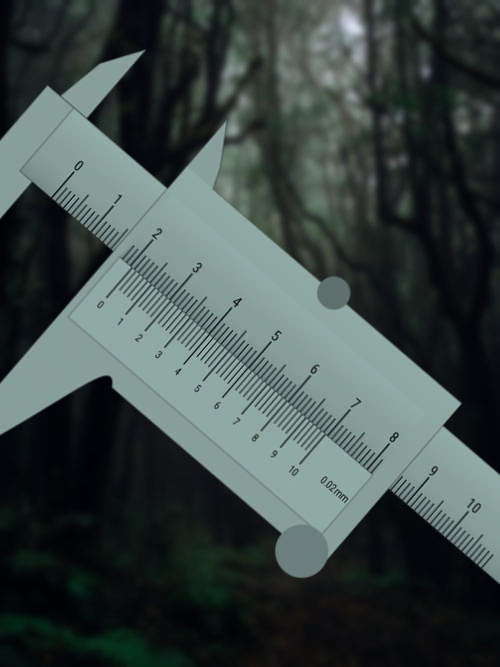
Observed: 20.5 mm
